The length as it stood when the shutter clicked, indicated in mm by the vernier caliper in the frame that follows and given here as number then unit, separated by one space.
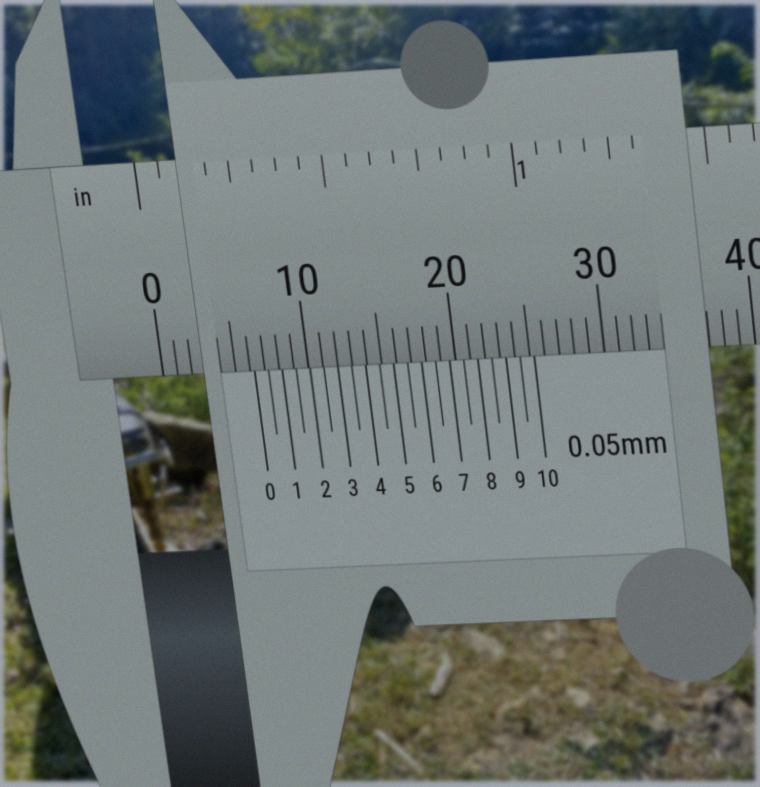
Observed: 6.3 mm
